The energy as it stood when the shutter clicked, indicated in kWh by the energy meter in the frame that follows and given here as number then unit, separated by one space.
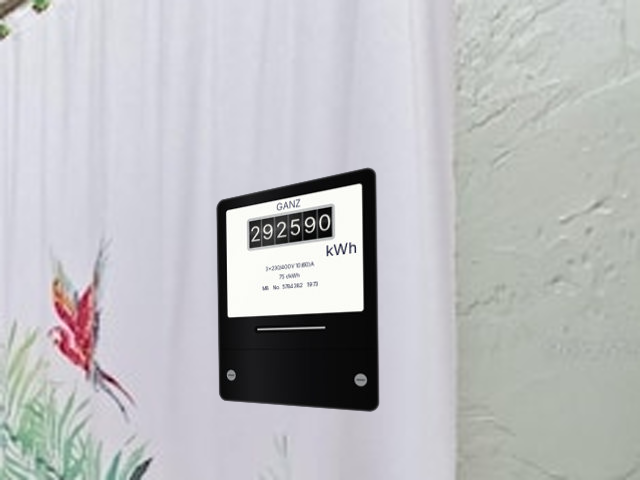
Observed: 292590 kWh
